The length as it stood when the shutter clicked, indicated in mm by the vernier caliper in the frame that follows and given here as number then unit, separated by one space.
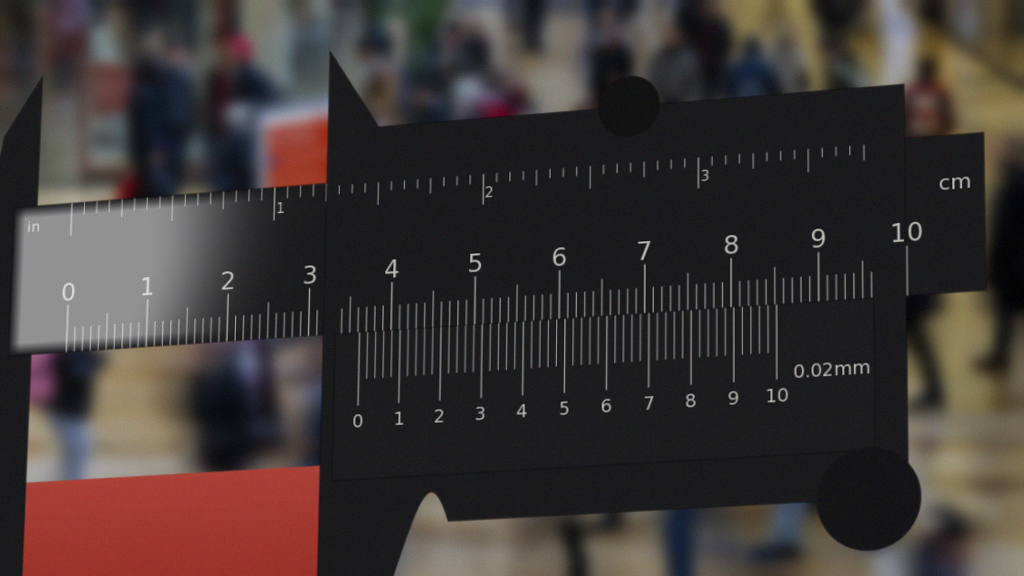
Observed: 36.2 mm
